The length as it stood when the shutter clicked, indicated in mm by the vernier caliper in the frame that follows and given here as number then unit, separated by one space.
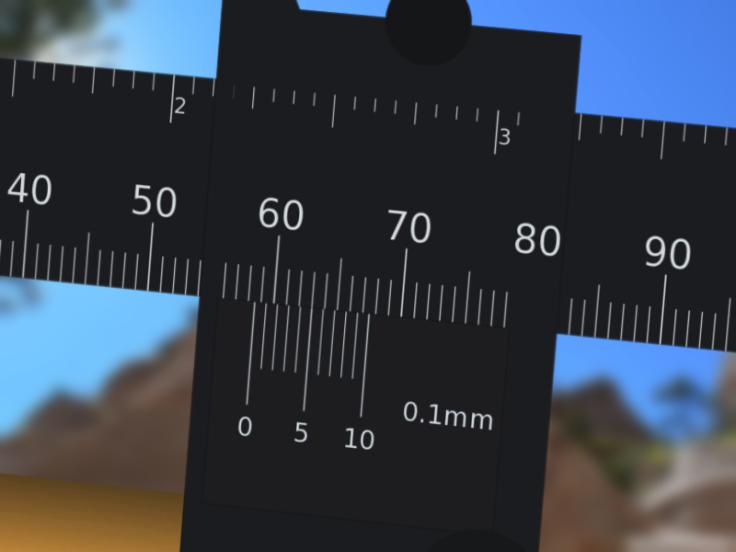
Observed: 58.5 mm
